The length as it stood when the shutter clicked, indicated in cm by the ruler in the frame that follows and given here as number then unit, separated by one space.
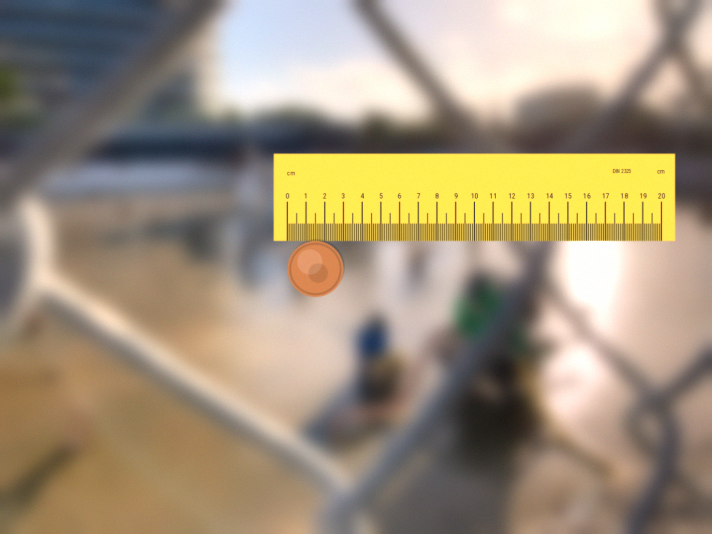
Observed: 3 cm
